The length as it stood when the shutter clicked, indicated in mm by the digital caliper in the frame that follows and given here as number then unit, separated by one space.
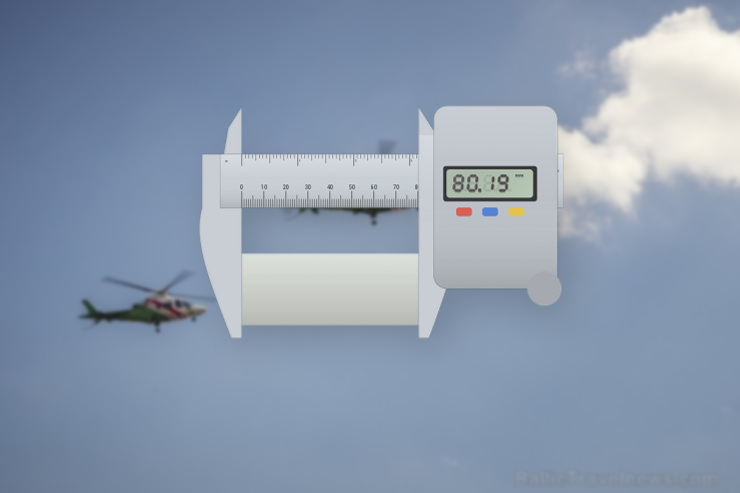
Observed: 80.19 mm
